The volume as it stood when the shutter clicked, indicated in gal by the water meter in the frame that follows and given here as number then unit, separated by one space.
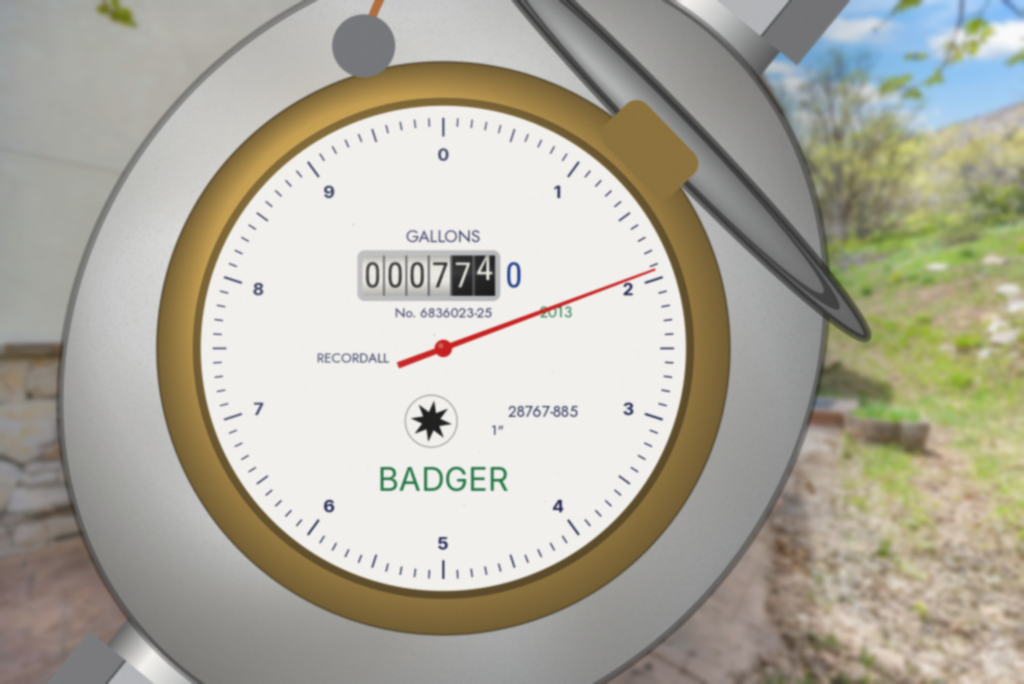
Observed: 7741.9 gal
